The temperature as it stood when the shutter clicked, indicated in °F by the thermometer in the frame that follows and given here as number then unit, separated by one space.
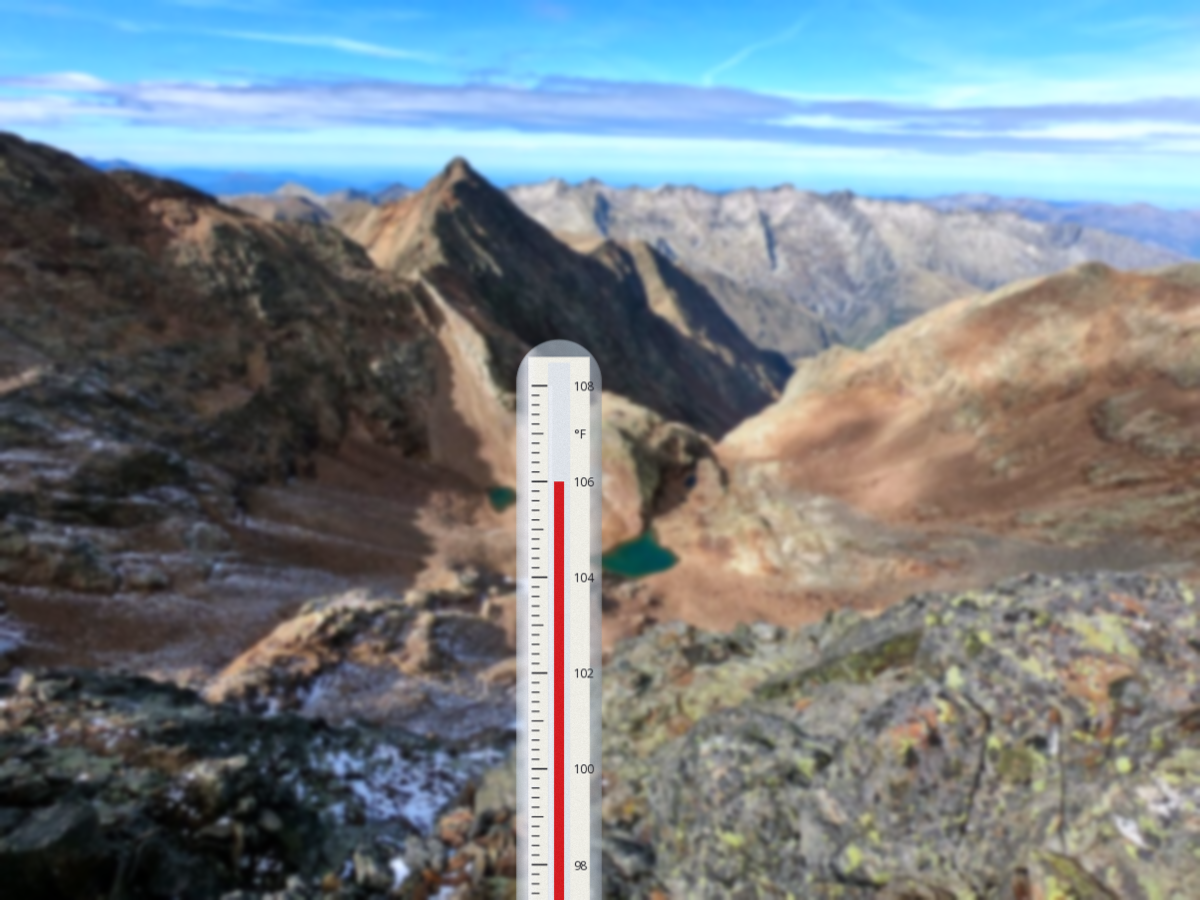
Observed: 106 °F
